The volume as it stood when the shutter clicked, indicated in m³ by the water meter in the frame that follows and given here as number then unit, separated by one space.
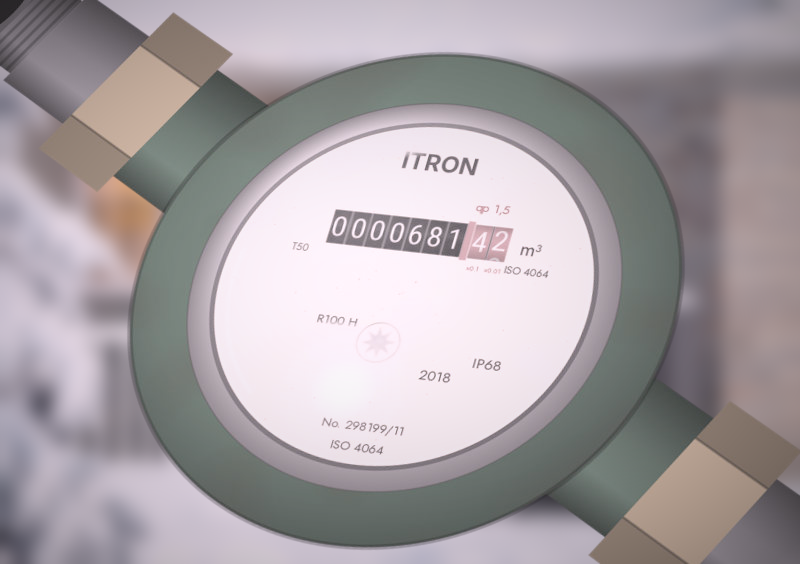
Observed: 681.42 m³
